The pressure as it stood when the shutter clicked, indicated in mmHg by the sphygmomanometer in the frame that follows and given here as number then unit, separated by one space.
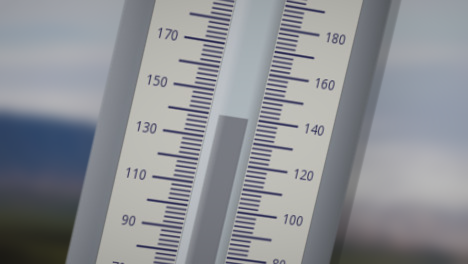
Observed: 140 mmHg
